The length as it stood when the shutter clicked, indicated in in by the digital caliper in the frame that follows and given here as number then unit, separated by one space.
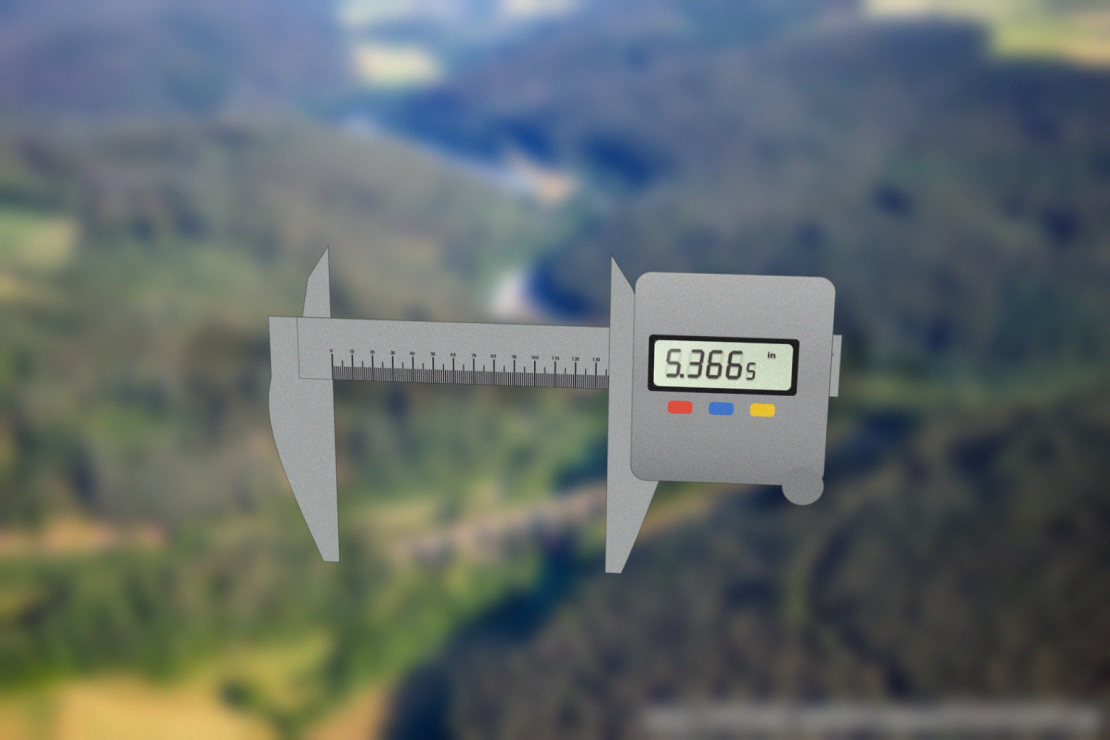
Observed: 5.3665 in
